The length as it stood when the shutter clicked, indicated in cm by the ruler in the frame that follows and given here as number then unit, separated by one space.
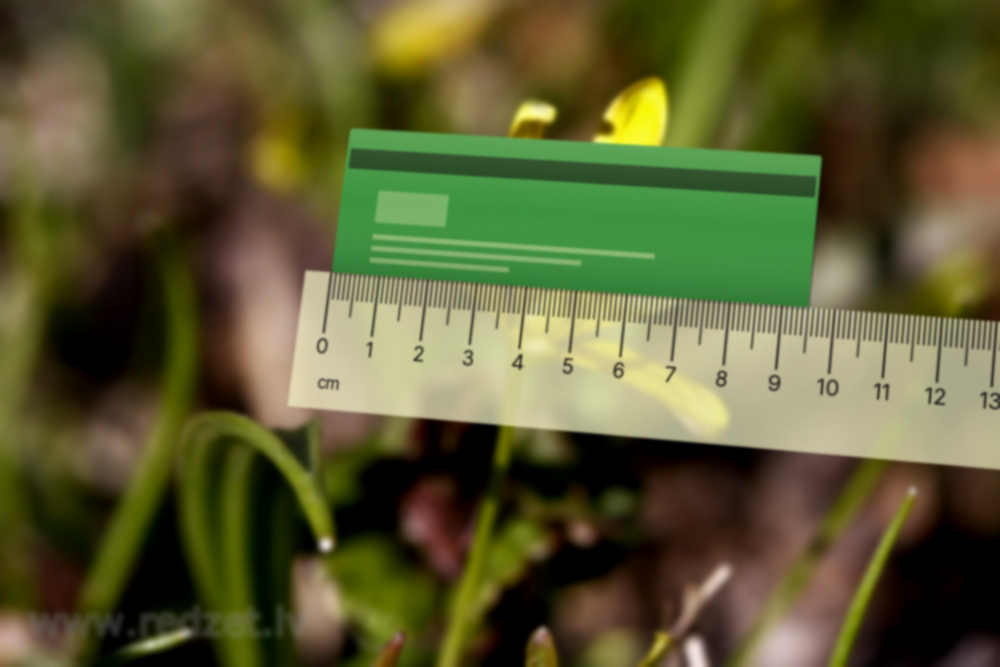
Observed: 9.5 cm
